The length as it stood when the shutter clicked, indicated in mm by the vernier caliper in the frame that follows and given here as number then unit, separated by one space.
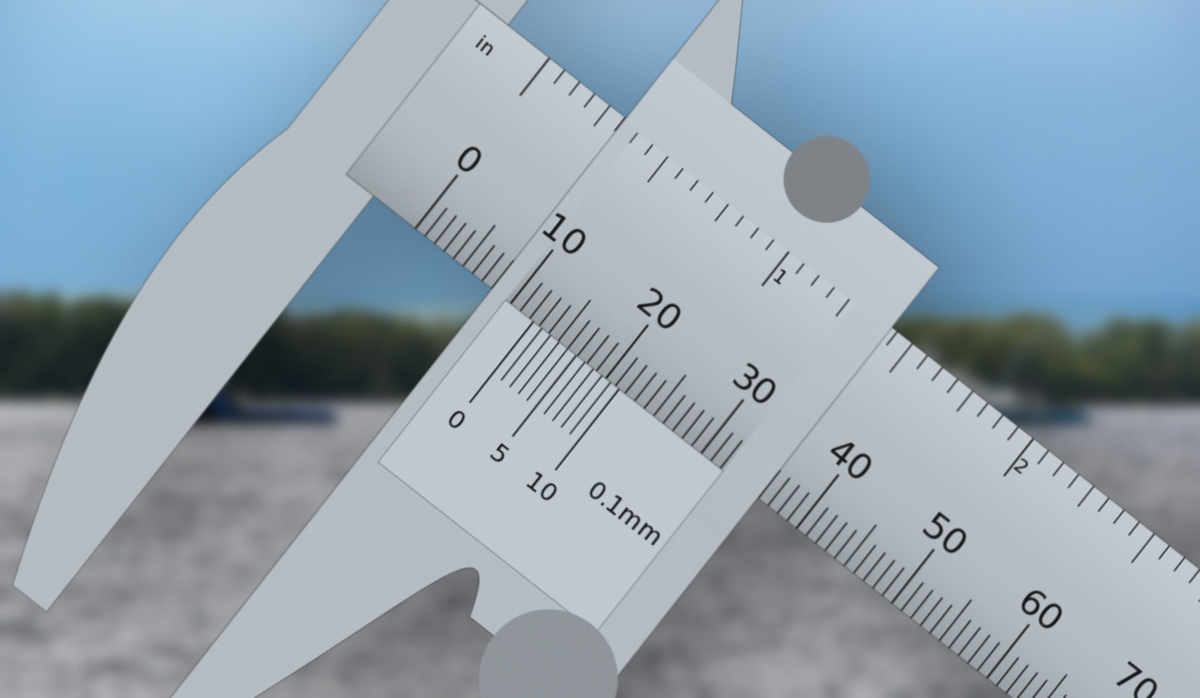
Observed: 12.4 mm
